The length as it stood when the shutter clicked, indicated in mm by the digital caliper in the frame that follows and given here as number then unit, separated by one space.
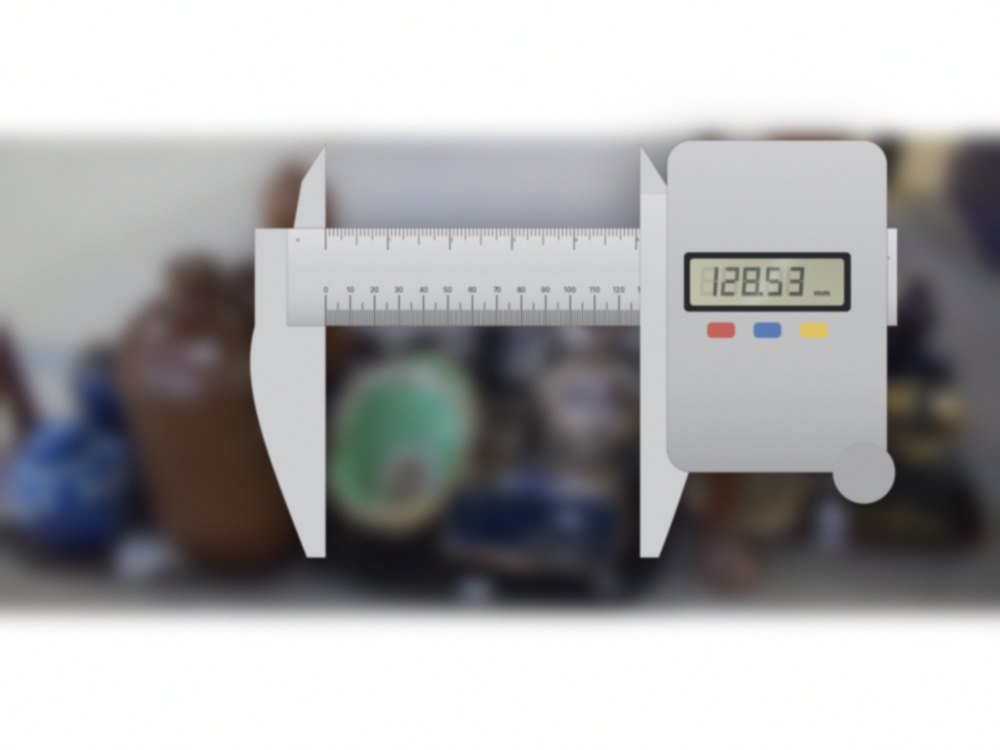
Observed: 128.53 mm
